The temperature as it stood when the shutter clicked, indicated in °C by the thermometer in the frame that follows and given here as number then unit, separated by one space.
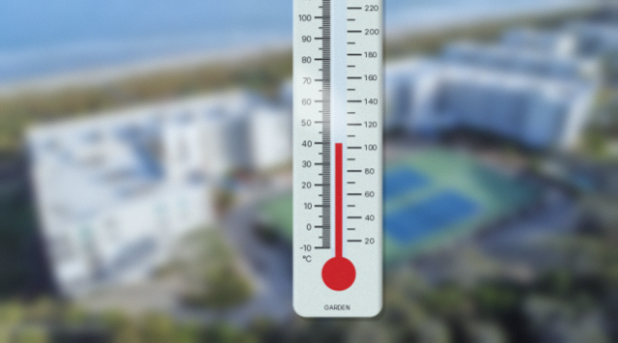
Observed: 40 °C
